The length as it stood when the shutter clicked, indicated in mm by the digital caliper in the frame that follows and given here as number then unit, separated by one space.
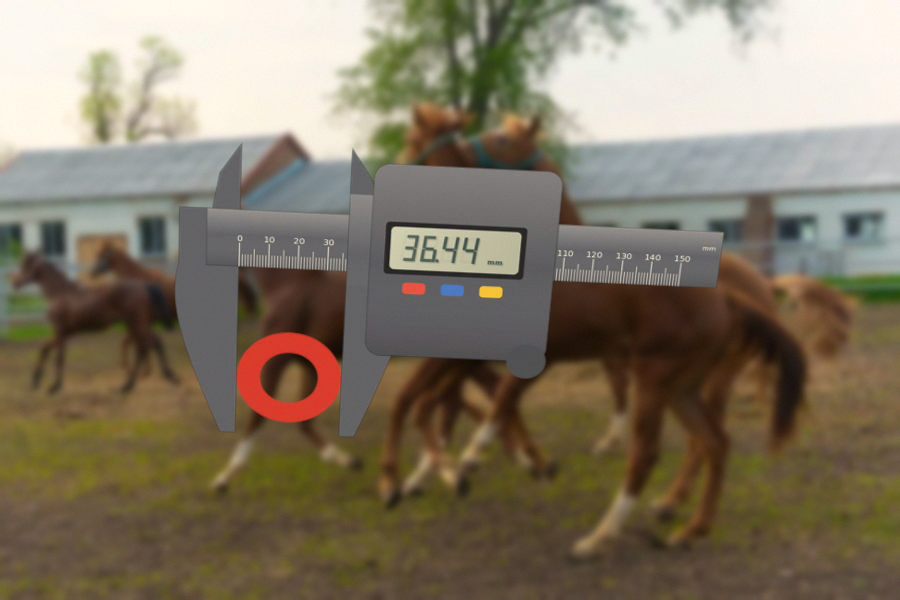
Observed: 36.44 mm
